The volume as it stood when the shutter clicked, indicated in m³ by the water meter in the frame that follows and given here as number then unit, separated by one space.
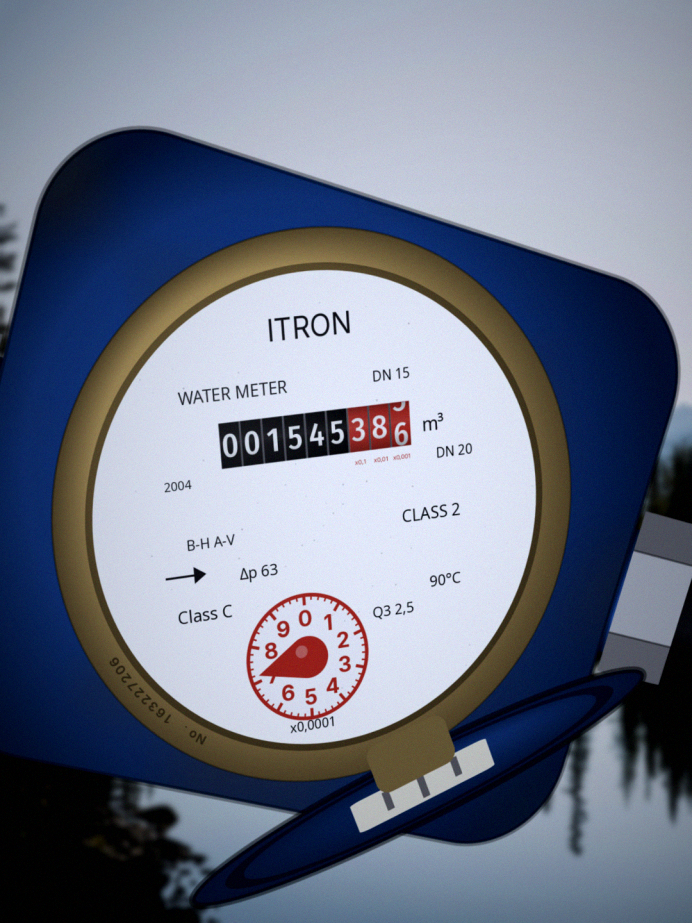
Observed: 1545.3857 m³
